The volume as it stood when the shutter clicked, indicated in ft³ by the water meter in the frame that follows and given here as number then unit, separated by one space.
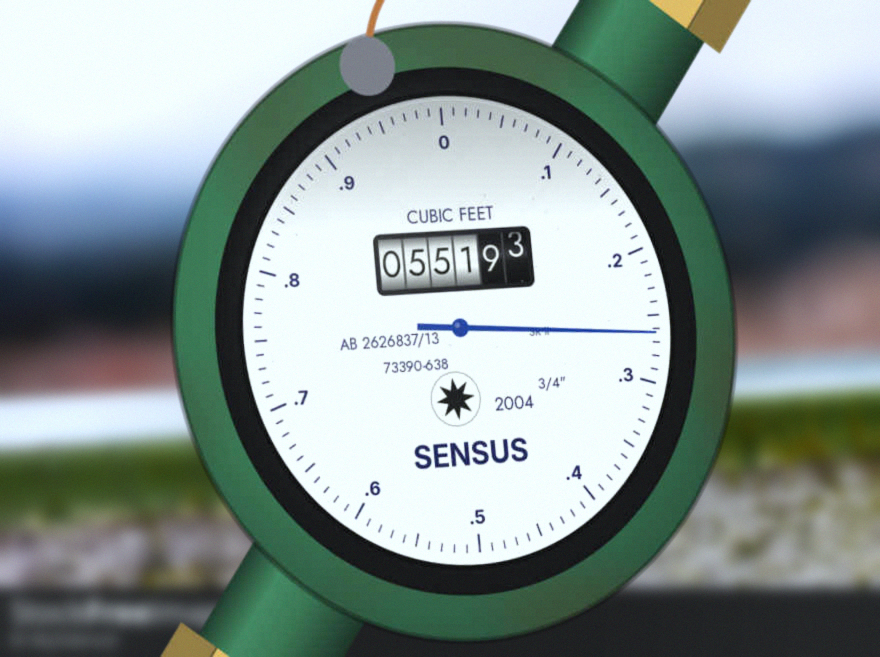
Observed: 55193.26 ft³
